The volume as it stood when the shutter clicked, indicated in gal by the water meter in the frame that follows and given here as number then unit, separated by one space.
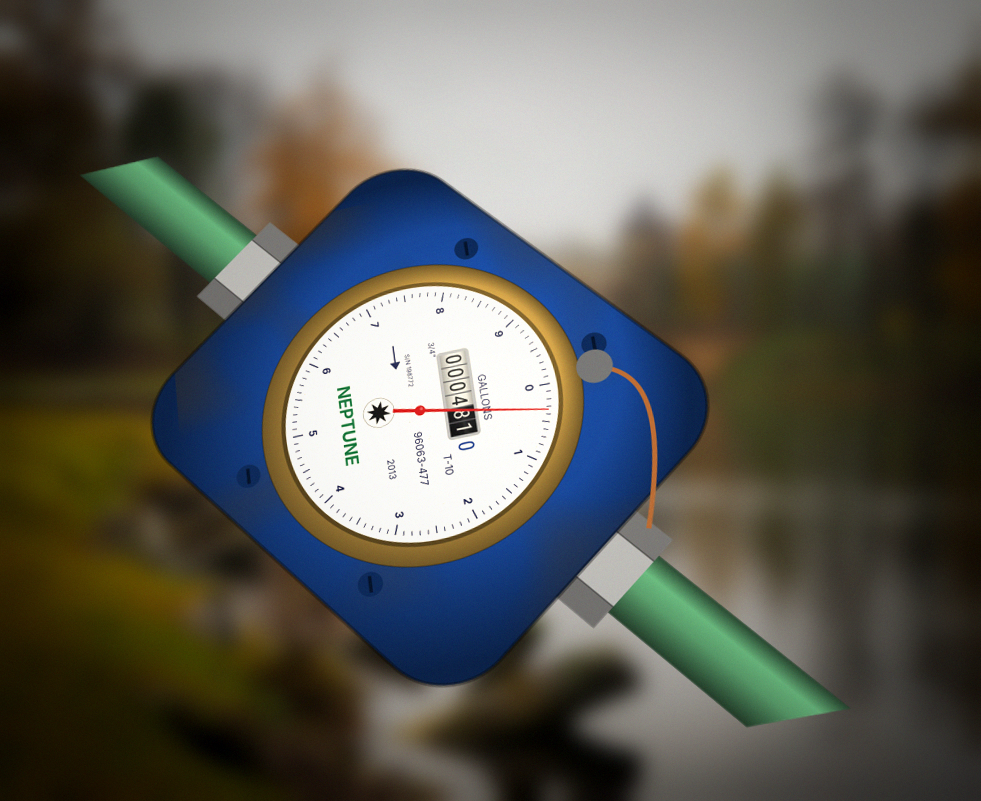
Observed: 4810.3 gal
